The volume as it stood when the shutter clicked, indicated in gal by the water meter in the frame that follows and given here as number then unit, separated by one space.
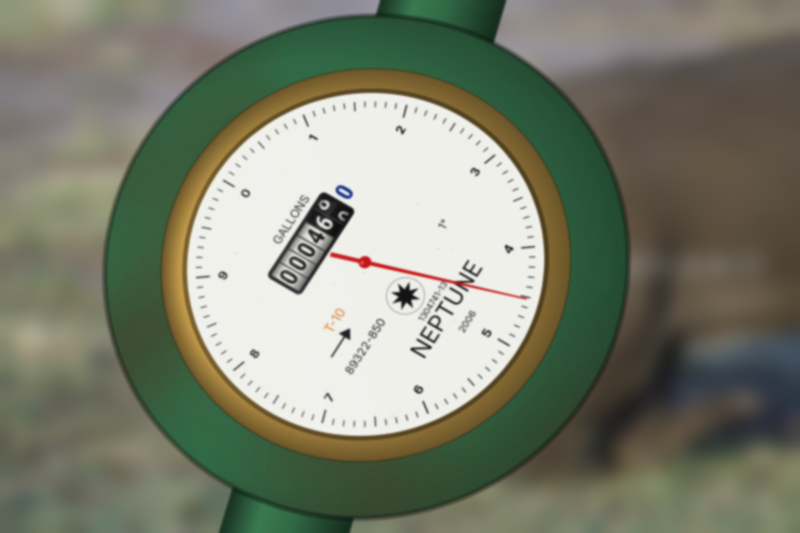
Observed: 4684.5 gal
